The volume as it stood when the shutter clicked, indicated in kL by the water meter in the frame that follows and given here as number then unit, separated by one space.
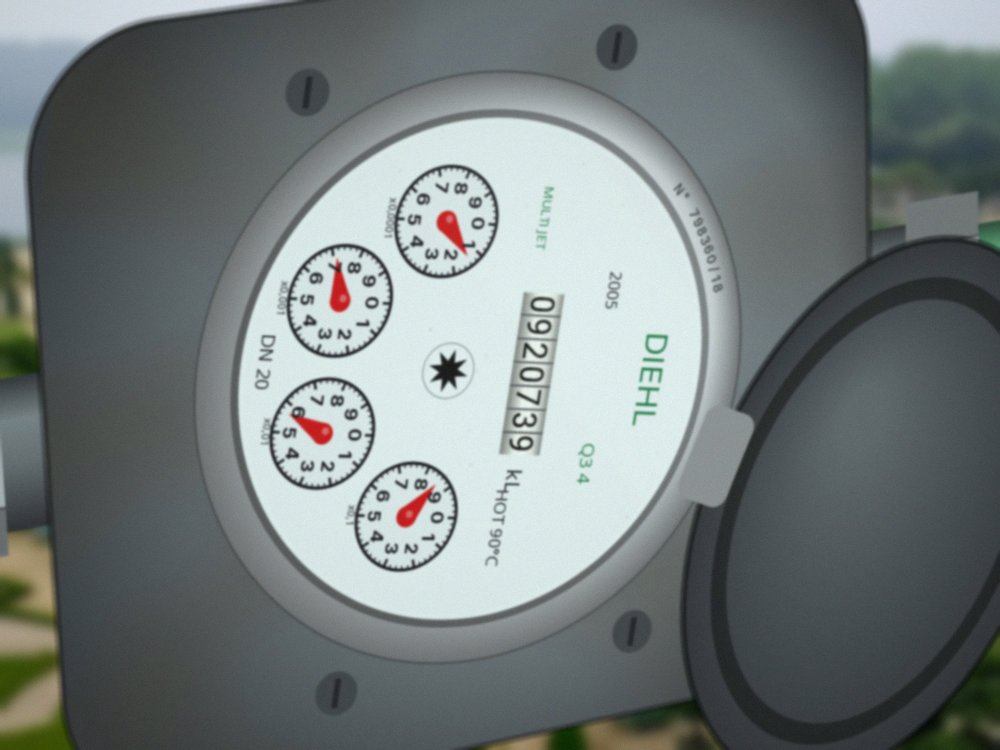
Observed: 920739.8571 kL
